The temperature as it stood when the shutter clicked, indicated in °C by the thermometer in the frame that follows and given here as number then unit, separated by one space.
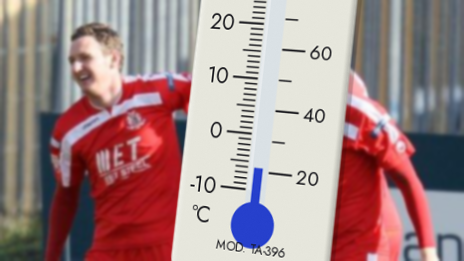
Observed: -6 °C
